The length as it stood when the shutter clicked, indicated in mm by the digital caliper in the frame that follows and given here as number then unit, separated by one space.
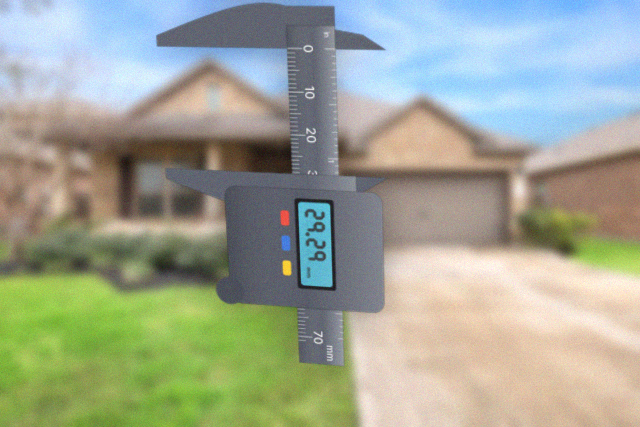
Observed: 29.29 mm
